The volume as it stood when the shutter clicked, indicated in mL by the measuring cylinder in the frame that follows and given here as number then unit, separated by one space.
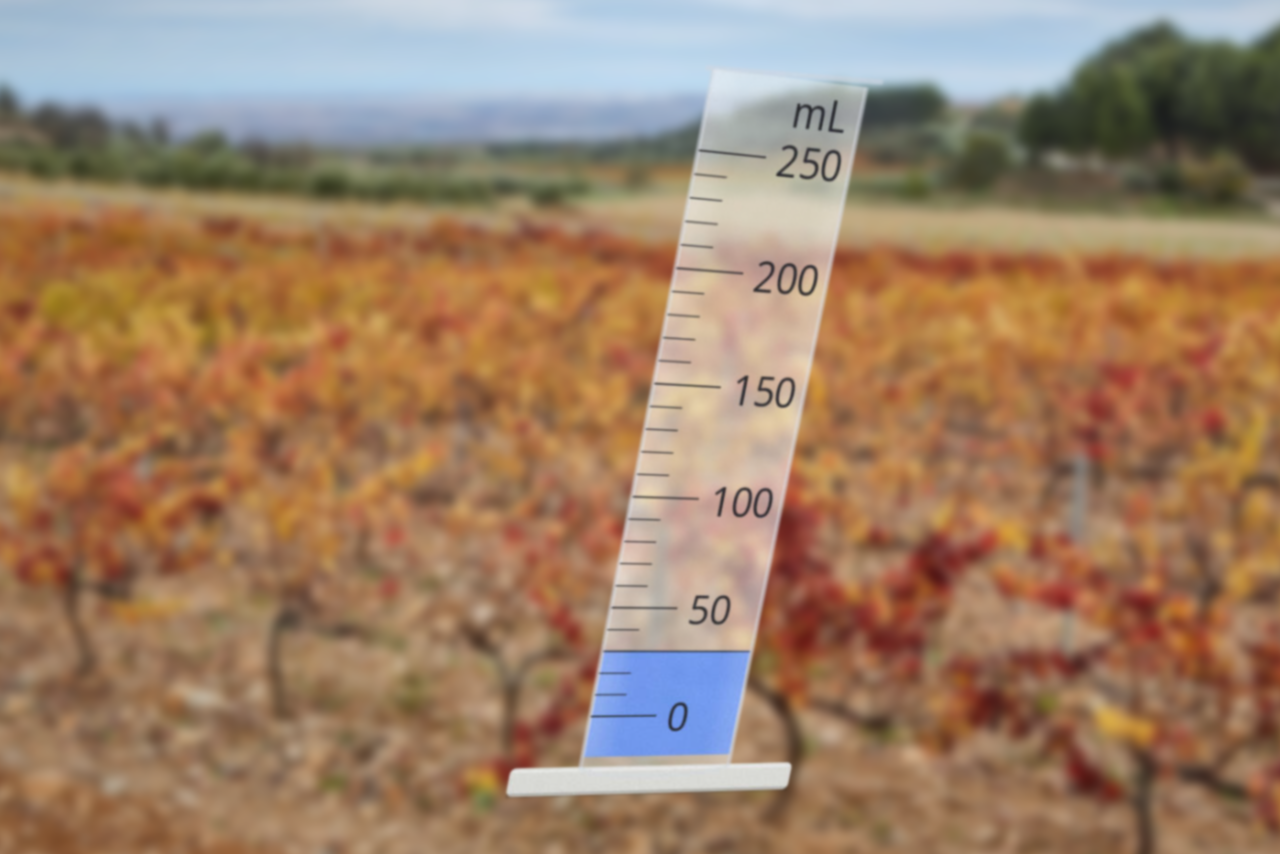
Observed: 30 mL
